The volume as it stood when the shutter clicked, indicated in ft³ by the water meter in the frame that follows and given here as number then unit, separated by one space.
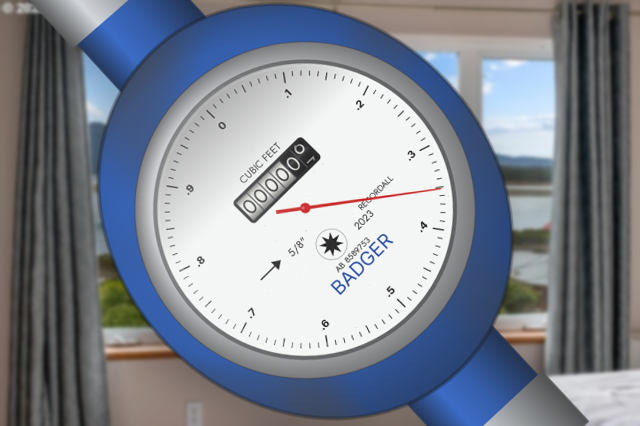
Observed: 6.35 ft³
